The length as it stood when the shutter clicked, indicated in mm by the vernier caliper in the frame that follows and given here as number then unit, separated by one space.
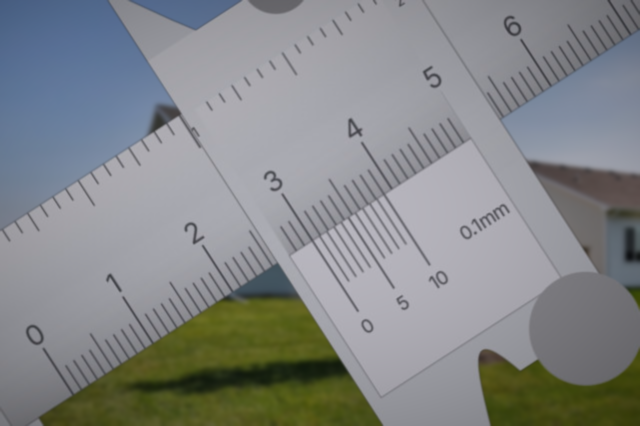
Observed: 30.0 mm
